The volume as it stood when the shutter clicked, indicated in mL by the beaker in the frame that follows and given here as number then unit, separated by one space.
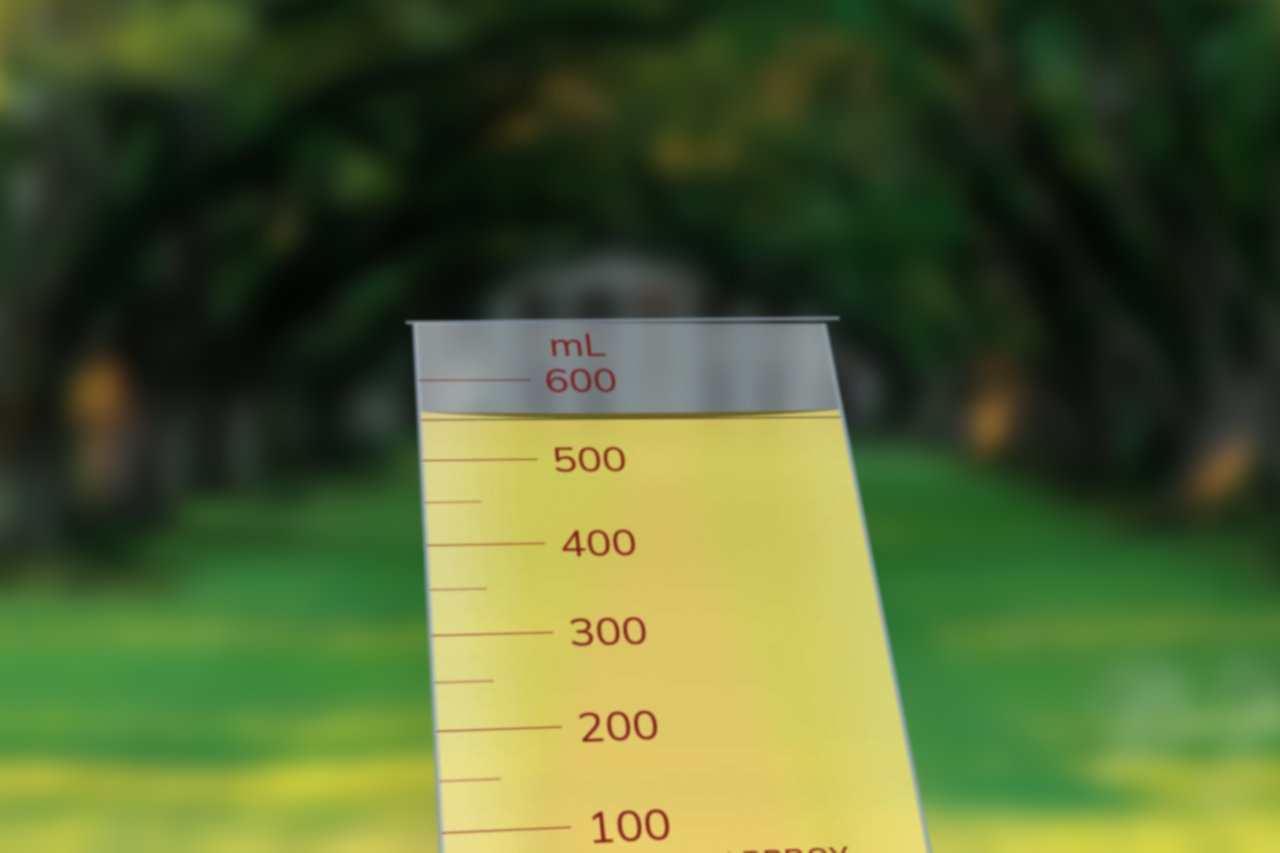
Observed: 550 mL
